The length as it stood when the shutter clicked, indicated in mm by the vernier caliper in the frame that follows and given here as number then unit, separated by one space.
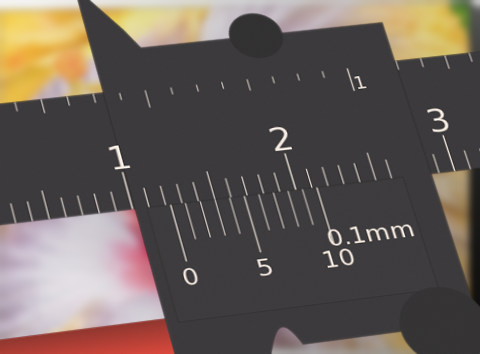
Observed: 12.3 mm
